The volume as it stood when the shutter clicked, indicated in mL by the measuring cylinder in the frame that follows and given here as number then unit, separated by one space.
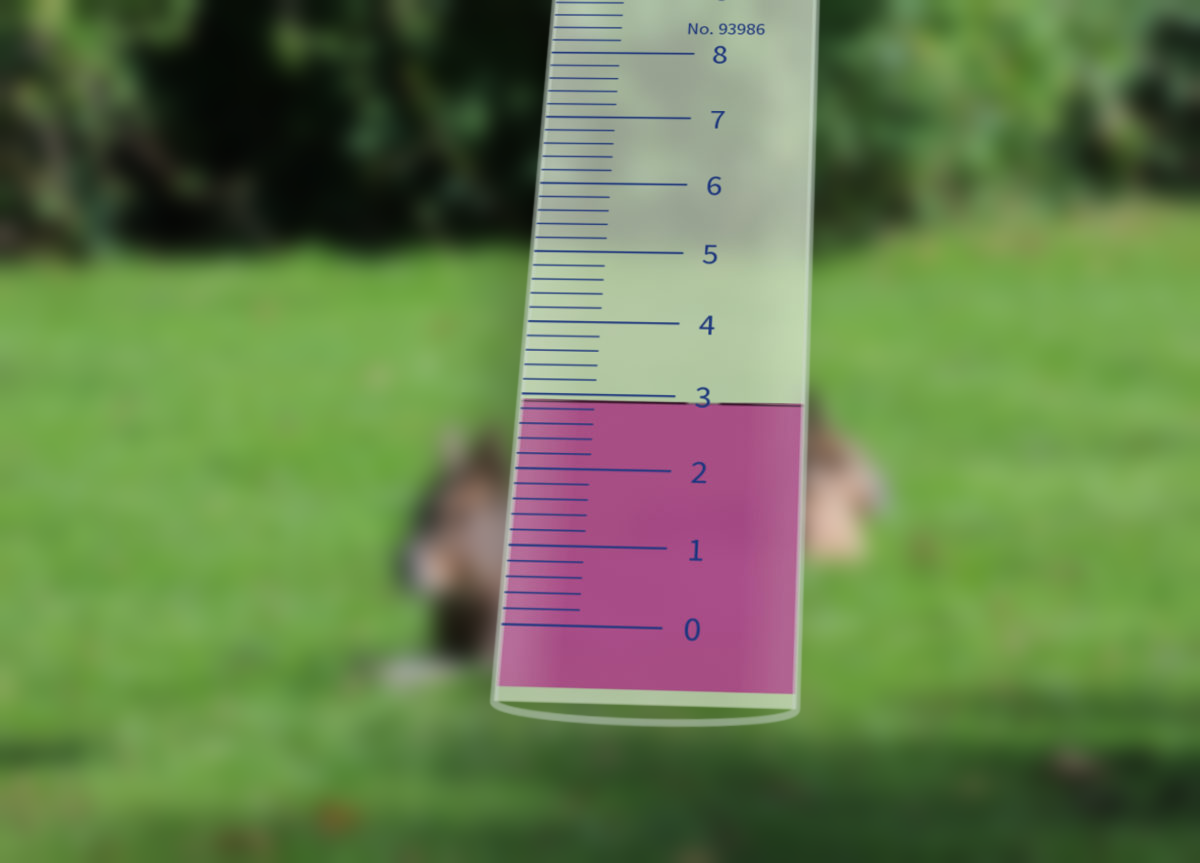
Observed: 2.9 mL
